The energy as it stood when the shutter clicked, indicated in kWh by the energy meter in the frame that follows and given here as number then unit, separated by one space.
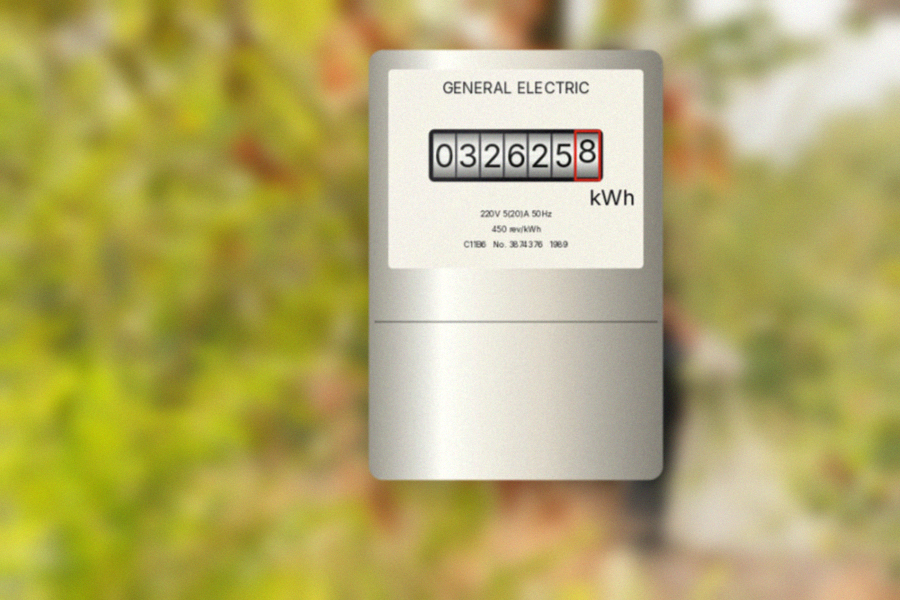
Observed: 32625.8 kWh
